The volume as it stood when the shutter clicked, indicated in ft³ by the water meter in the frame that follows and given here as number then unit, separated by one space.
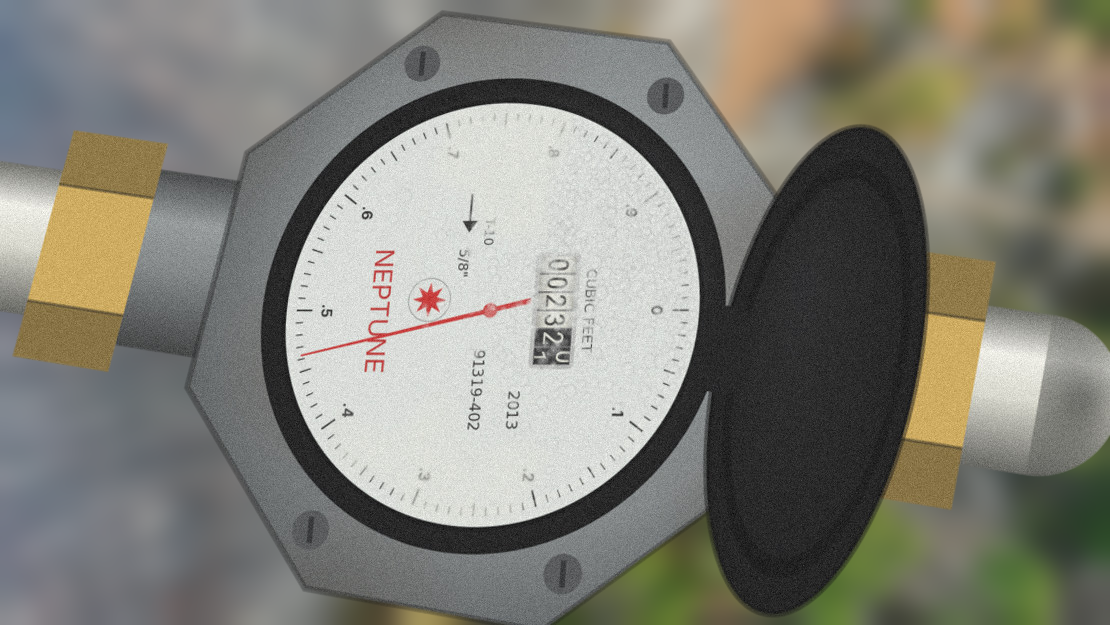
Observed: 2320.46 ft³
